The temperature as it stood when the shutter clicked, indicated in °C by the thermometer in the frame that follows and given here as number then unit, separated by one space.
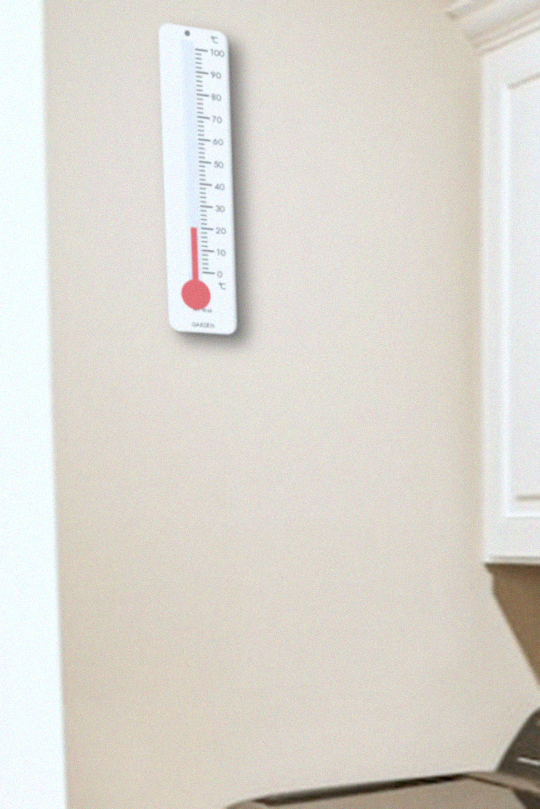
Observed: 20 °C
